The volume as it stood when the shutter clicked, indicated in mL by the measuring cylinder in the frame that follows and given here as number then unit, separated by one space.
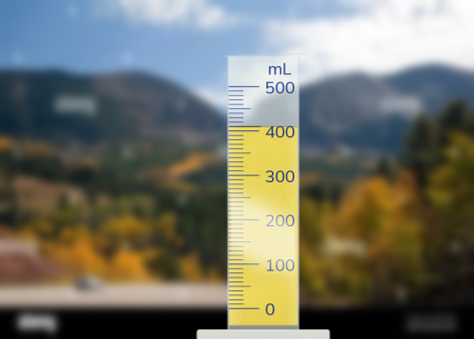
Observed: 410 mL
